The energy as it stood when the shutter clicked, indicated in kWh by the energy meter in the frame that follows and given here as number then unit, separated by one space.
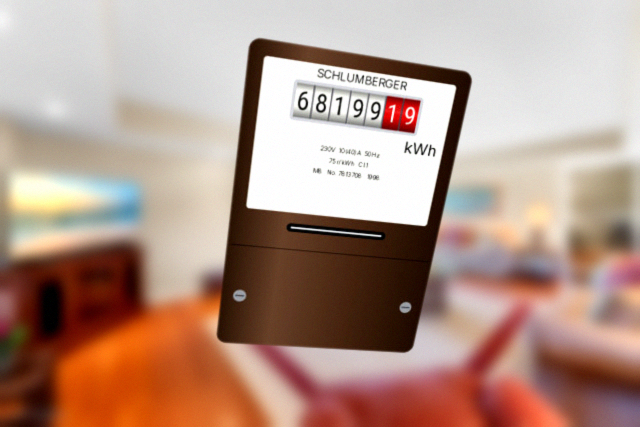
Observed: 68199.19 kWh
